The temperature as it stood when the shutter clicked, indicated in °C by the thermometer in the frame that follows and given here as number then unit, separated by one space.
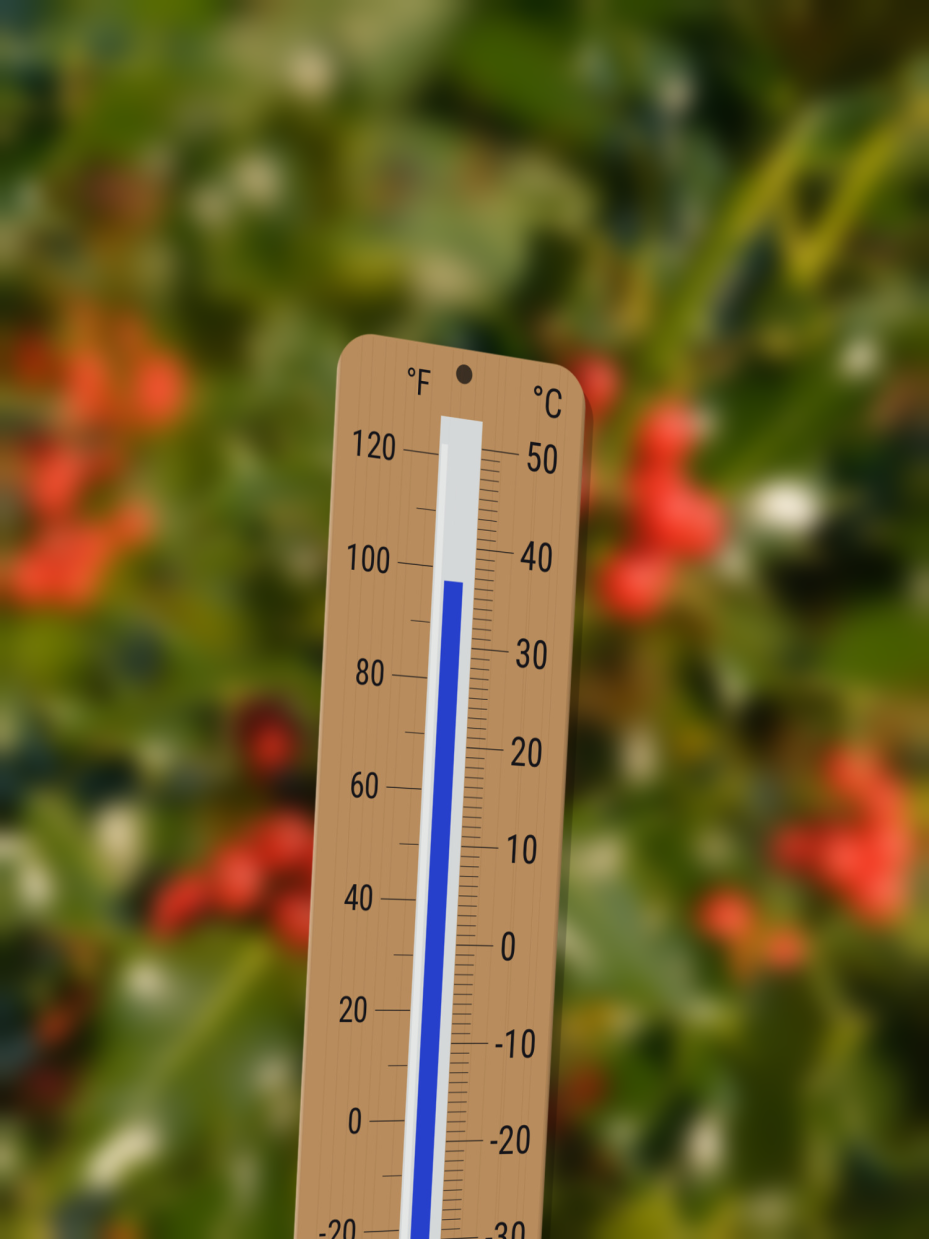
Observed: 36.5 °C
